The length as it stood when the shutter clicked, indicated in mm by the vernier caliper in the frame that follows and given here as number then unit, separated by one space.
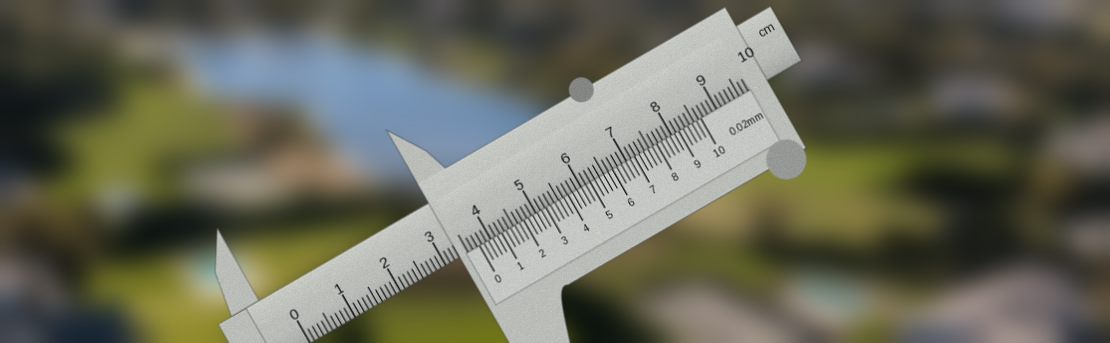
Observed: 37.5 mm
